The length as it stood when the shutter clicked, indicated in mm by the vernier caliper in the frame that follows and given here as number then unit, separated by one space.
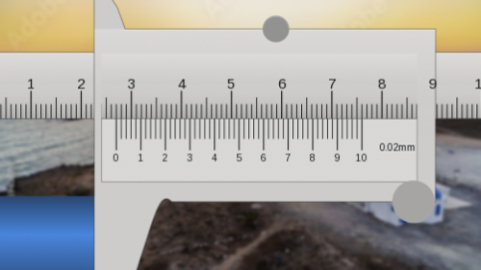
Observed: 27.0 mm
